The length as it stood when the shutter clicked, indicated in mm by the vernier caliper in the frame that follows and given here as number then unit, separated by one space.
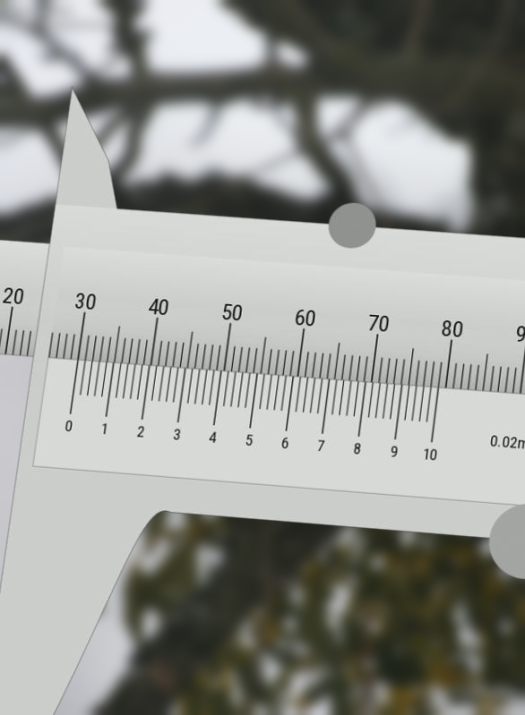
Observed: 30.0 mm
